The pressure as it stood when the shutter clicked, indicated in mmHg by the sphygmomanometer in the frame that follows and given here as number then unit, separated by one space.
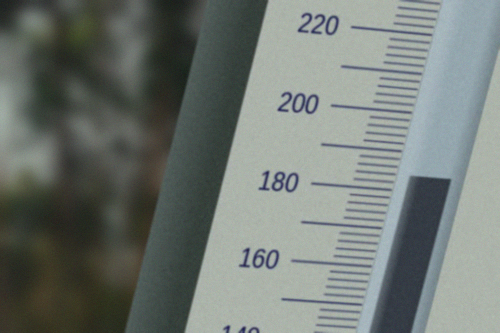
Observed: 184 mmHg
